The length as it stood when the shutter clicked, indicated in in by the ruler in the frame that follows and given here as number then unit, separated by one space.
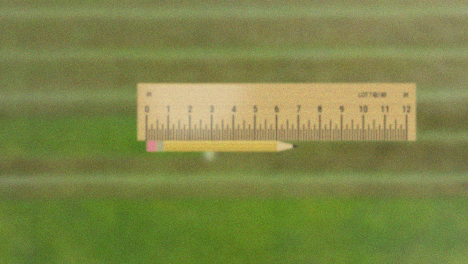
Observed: 7 in
